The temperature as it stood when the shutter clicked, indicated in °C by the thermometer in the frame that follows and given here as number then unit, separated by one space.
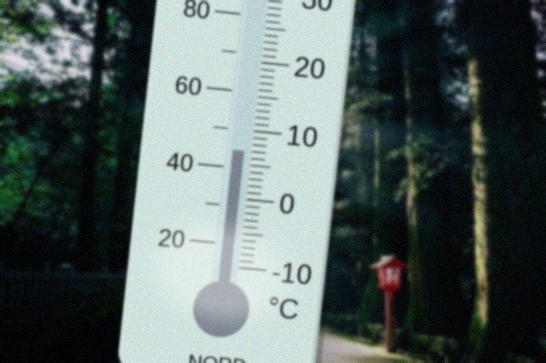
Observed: 7 °C
